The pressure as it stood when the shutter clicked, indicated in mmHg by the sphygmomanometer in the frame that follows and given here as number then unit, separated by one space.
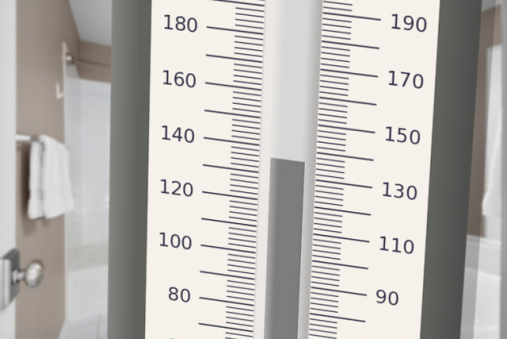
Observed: 136 mmHg
